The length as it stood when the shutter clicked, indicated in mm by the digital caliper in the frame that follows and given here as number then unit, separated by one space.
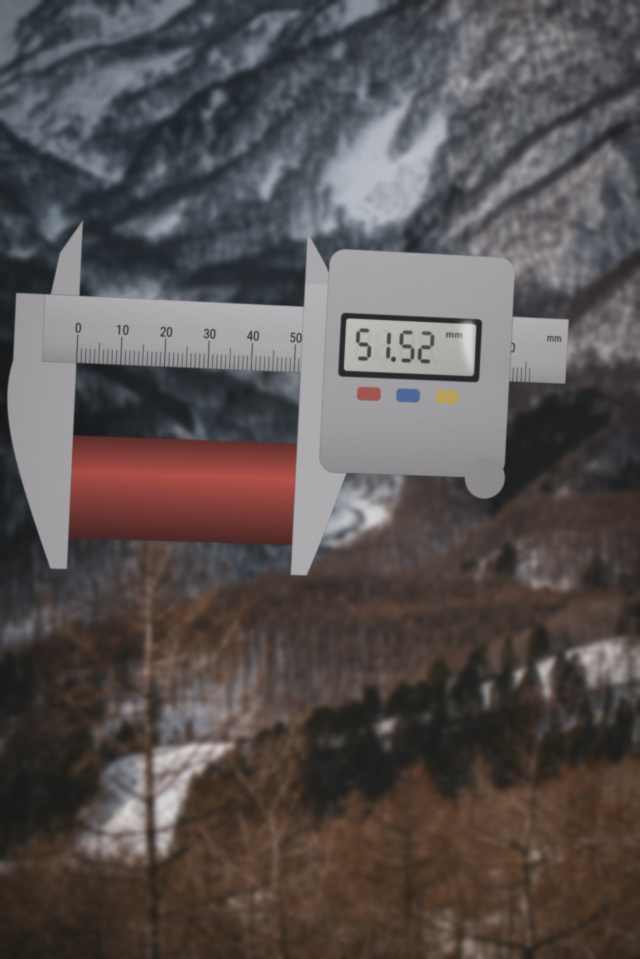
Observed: 51.52 mm
